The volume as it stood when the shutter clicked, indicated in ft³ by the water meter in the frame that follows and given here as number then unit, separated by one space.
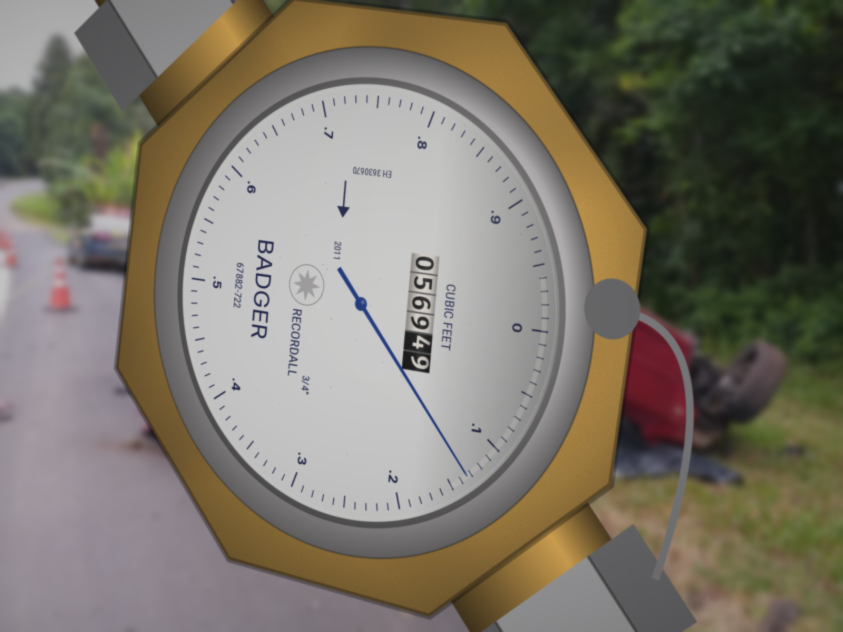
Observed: 56949.13 ft³
